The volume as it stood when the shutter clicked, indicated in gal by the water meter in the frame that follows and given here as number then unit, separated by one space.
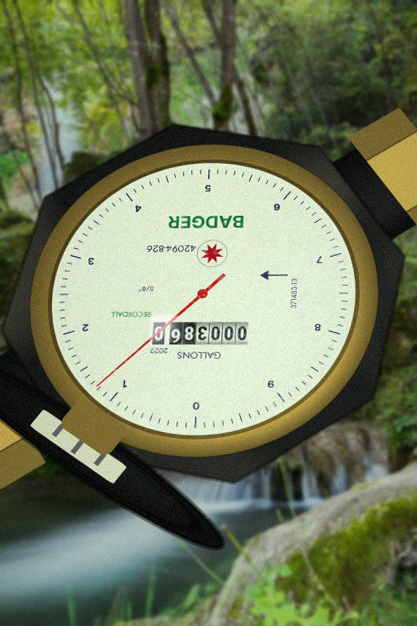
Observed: 3861.2 gal
